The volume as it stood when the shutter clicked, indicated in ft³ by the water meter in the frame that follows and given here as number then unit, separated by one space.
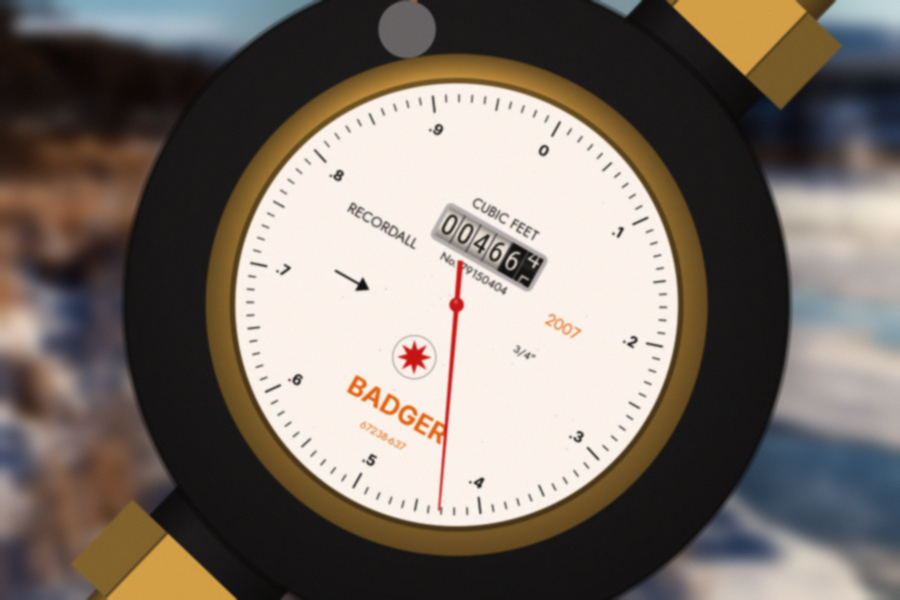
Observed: 4664.43 ft³
